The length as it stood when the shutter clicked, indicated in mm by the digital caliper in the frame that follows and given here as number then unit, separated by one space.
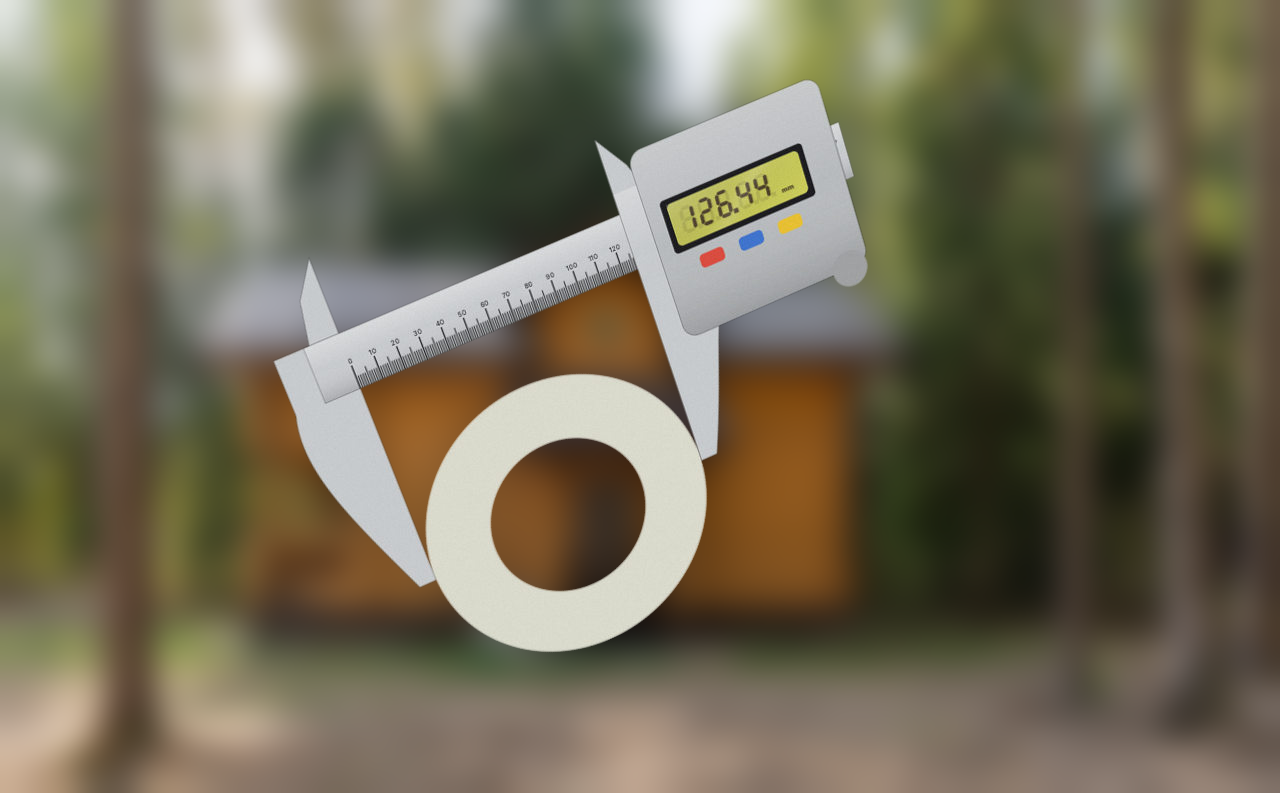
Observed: 126.44 mm
